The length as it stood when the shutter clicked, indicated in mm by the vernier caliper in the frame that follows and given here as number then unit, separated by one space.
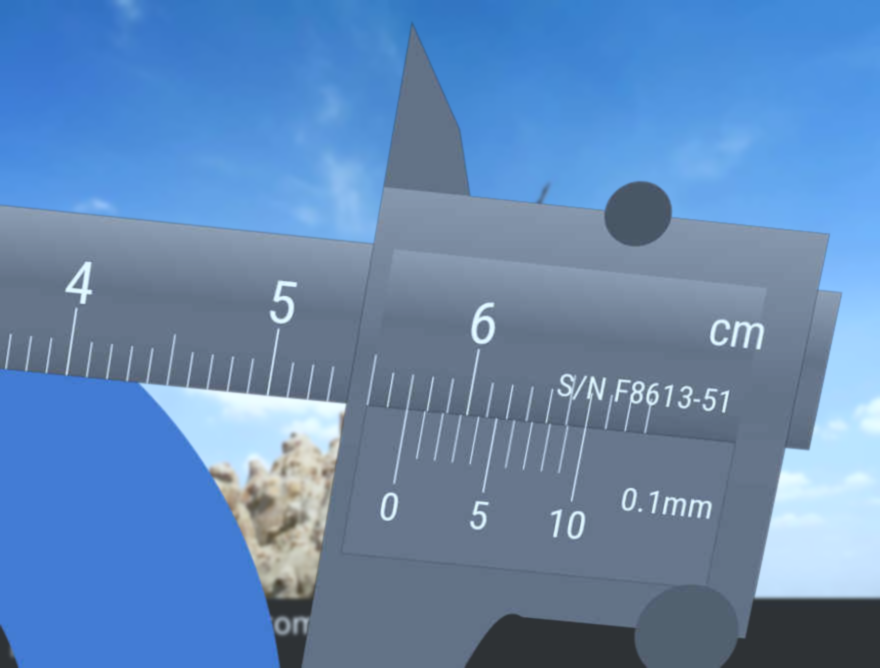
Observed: 57.0 mm
